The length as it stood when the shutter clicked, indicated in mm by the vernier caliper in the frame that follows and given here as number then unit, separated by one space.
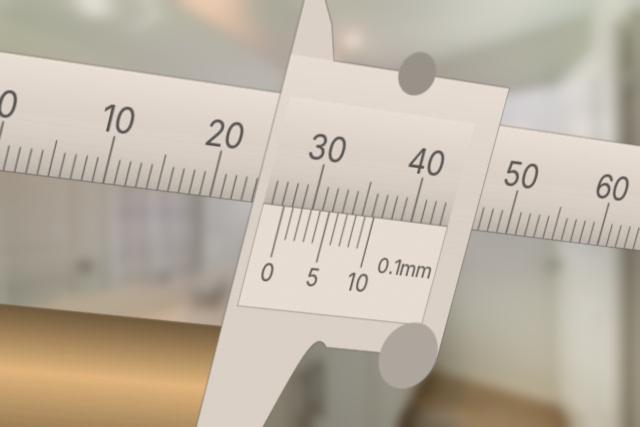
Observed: 27.2 mm
